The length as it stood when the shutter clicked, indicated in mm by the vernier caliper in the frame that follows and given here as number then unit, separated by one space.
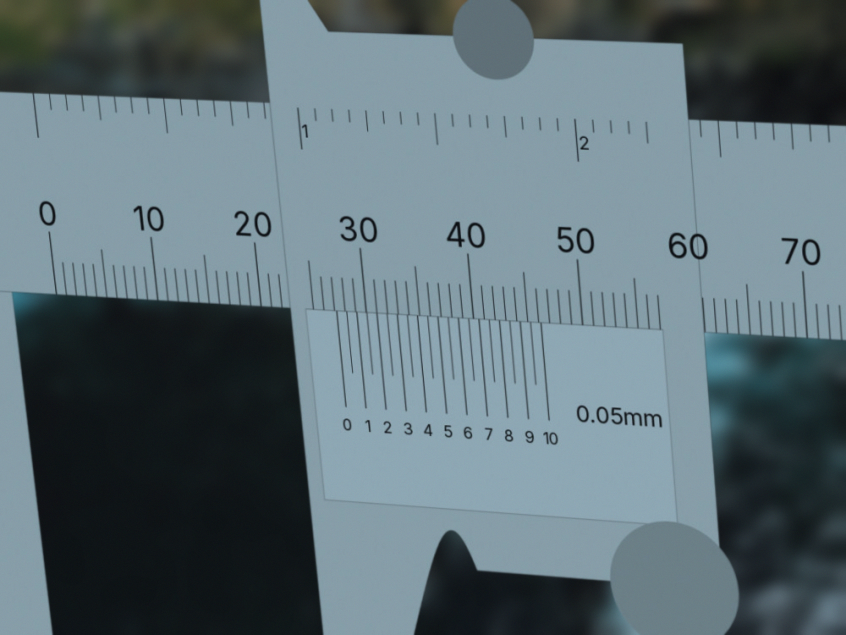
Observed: 27.2 mm
